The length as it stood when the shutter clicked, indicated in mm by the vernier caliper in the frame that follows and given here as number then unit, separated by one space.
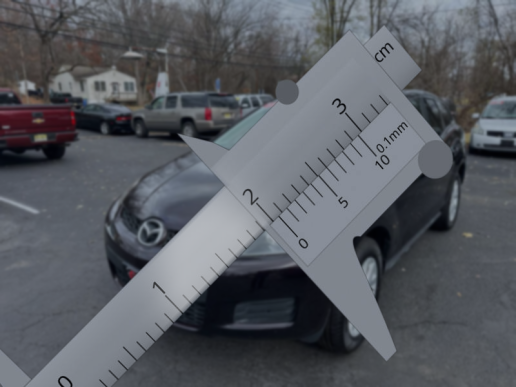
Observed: 20.6 mm
